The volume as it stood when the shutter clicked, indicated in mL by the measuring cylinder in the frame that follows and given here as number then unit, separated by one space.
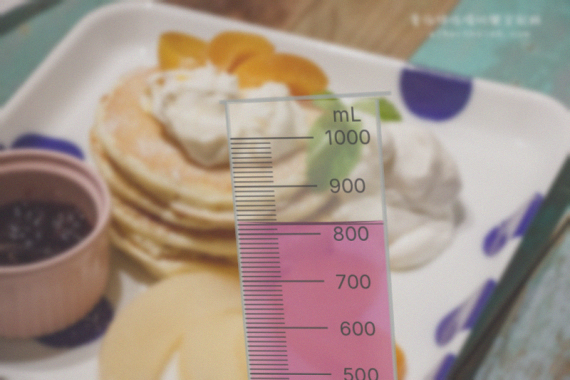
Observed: 820 mL
